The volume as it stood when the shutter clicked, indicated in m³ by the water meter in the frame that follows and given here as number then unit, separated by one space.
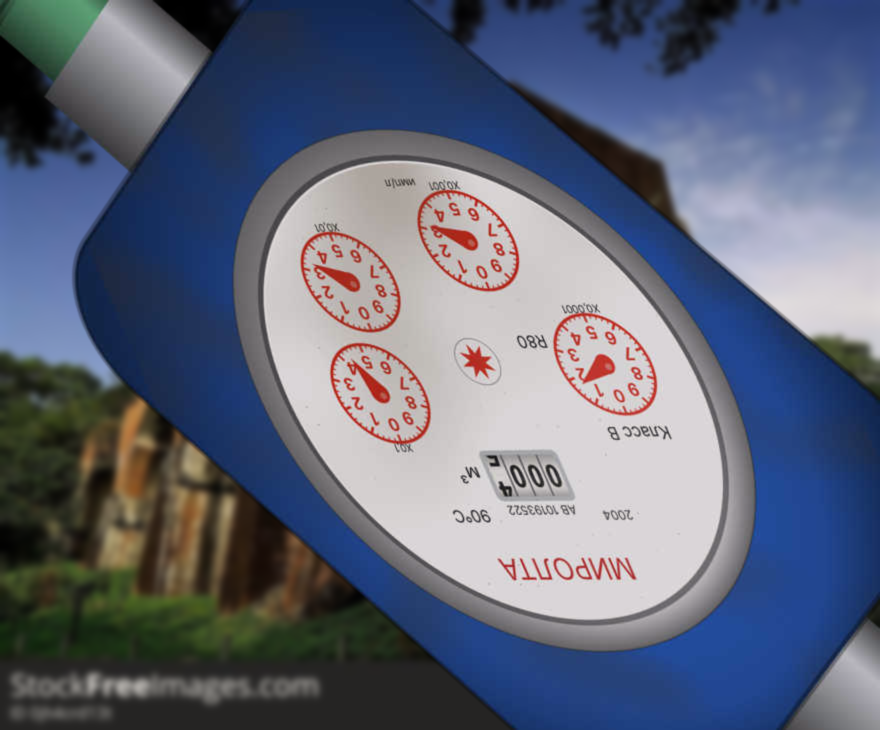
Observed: 4.4331 m³
